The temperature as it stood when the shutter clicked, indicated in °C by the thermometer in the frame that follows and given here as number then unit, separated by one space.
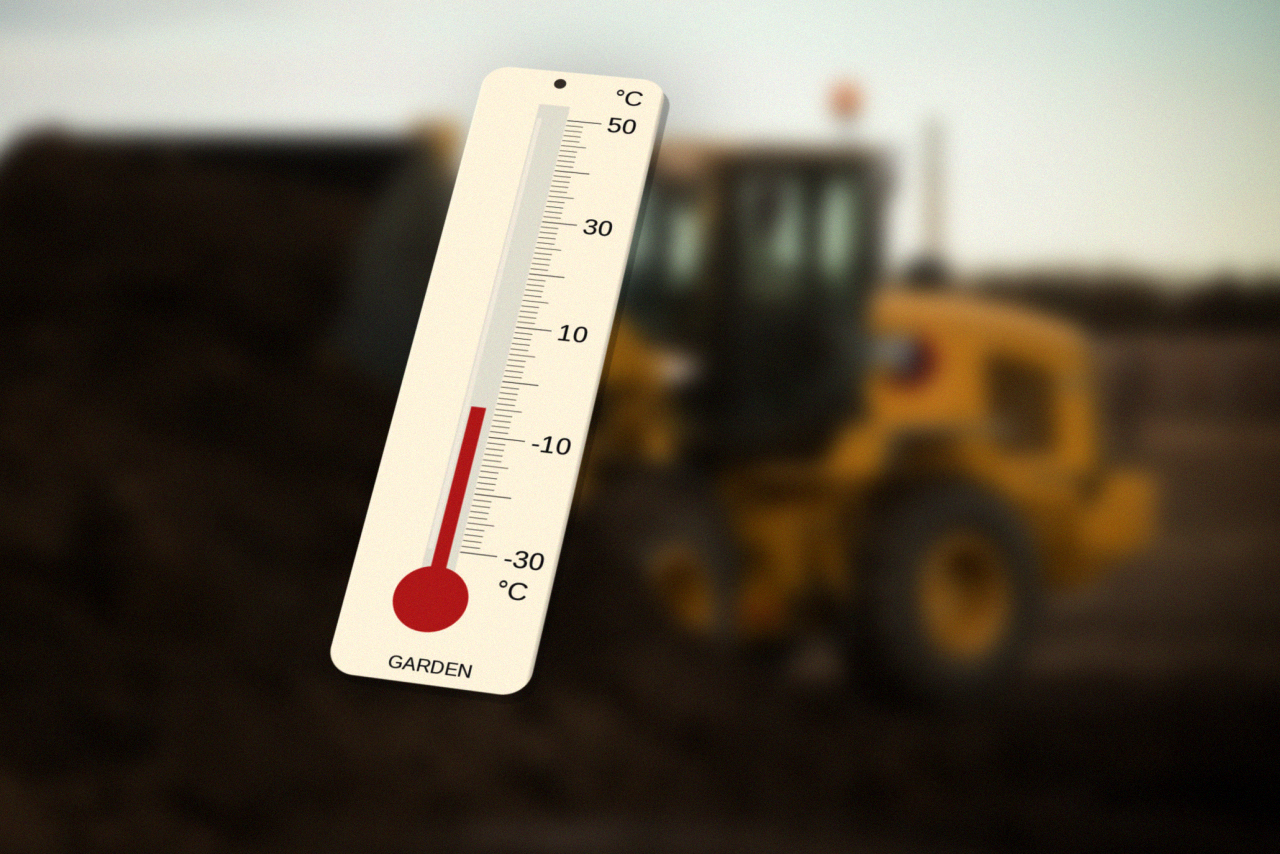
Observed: -5 °C
